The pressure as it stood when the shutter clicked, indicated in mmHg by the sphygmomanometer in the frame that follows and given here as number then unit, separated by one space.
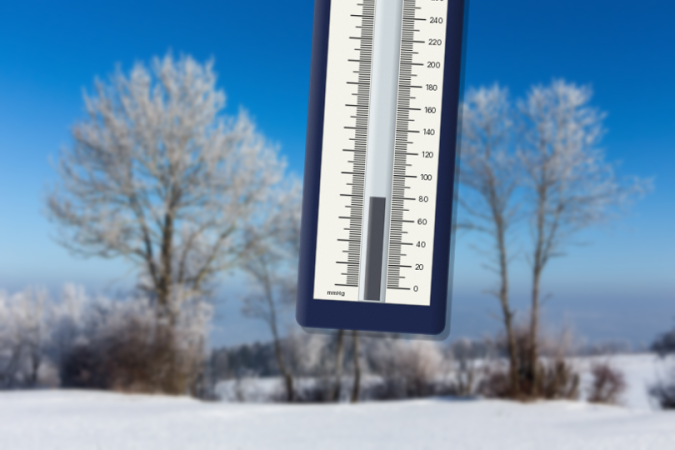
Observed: 80 mmHg
